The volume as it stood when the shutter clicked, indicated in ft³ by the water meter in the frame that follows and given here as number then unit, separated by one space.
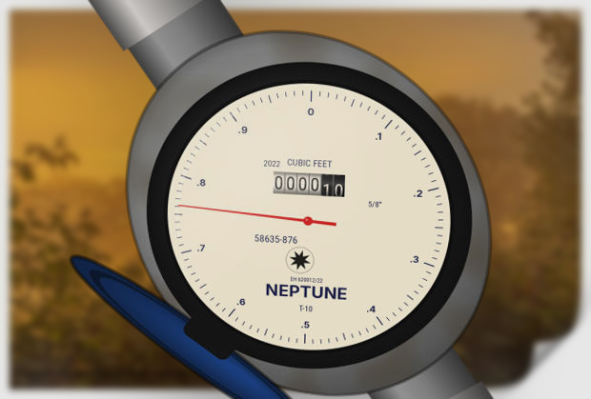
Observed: 9.76 ft³
